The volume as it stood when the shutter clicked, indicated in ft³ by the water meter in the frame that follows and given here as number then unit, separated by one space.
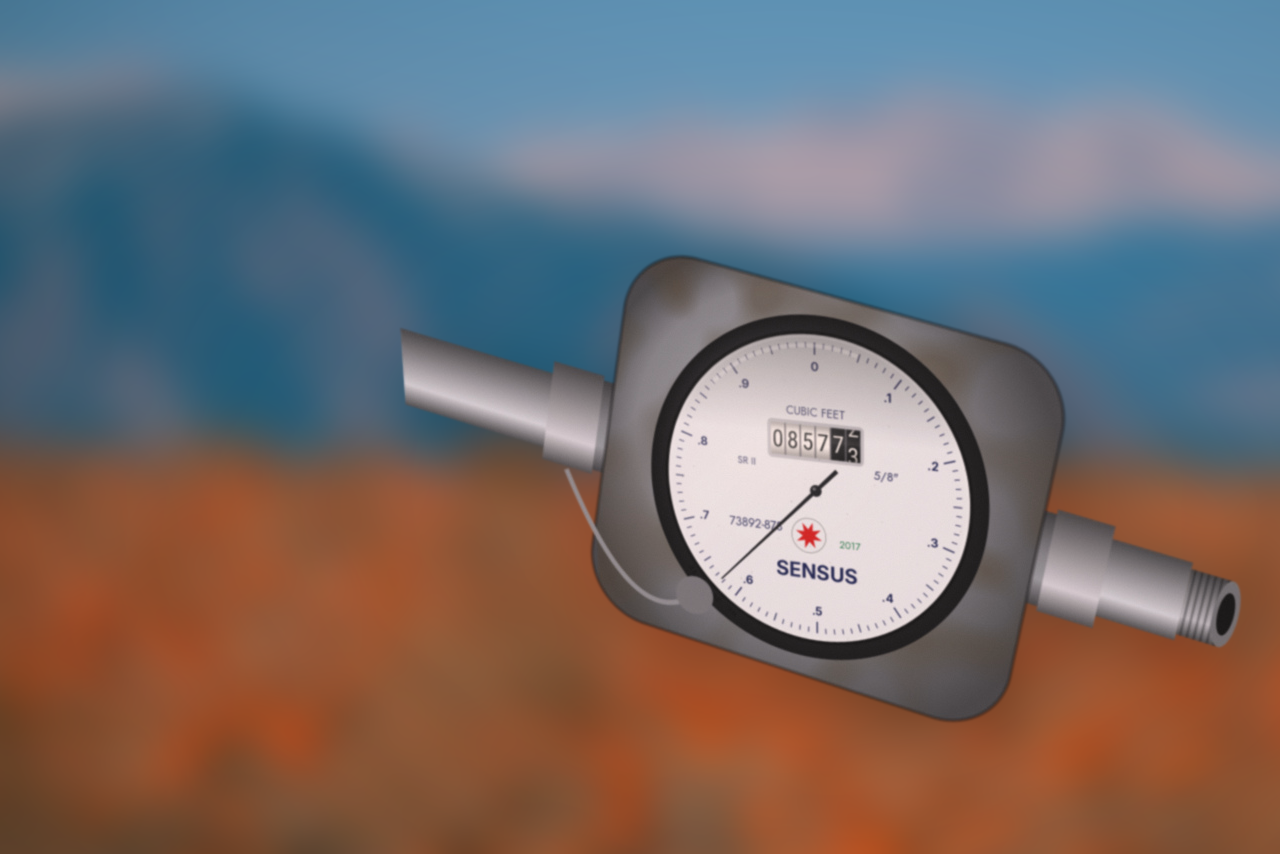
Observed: 85772.62 ft³
